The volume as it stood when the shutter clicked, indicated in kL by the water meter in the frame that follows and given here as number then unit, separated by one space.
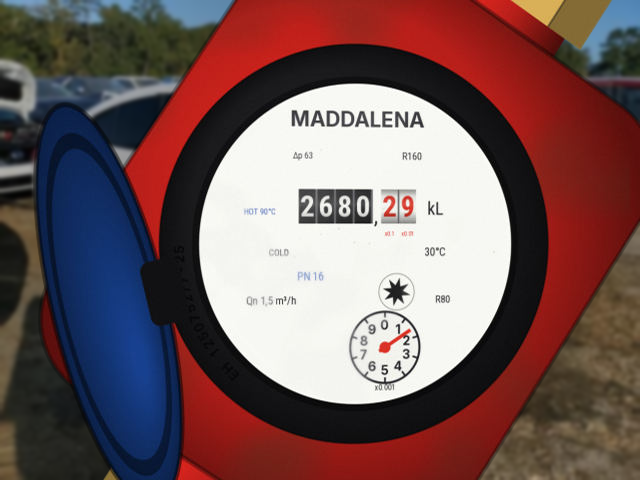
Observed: 2680.291 kL
